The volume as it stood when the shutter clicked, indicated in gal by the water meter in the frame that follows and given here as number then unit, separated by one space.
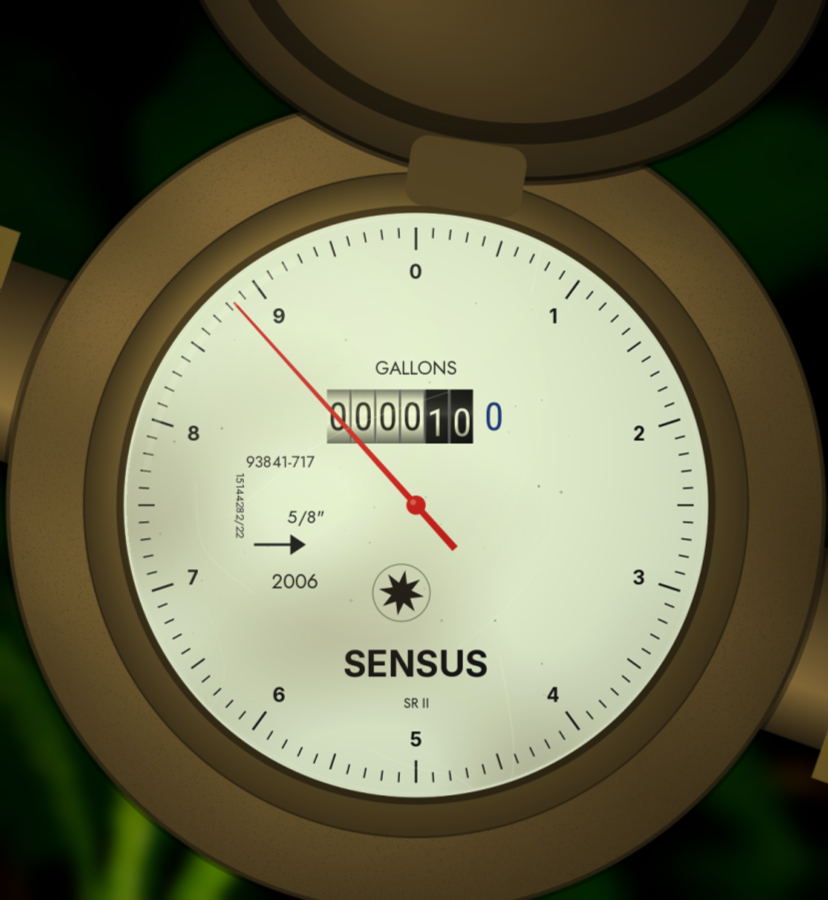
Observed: 98.8 gal
